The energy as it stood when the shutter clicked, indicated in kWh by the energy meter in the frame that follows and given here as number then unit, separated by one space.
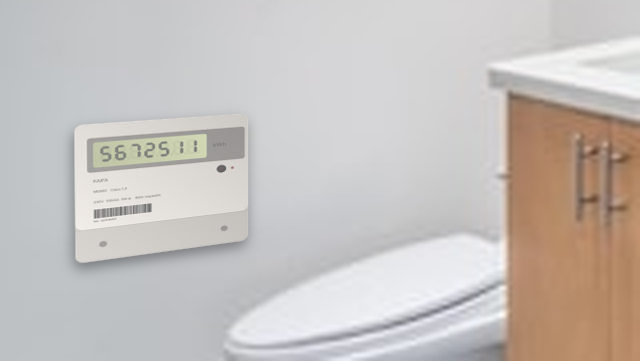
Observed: 5672511 kWh
